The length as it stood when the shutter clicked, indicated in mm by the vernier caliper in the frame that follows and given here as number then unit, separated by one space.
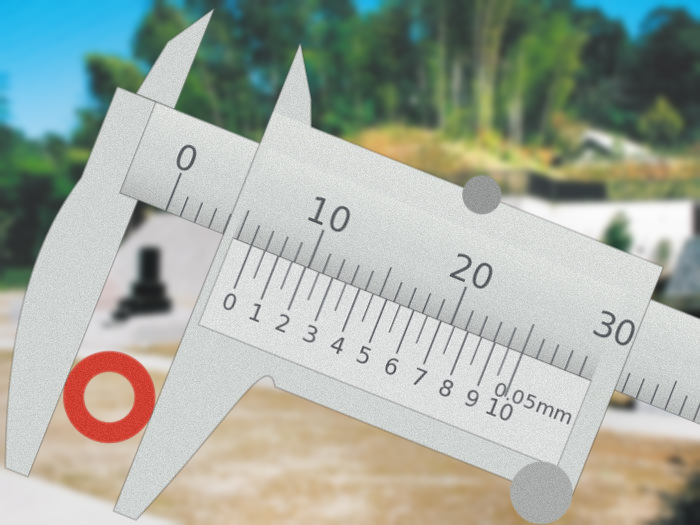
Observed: 6.0 mm
